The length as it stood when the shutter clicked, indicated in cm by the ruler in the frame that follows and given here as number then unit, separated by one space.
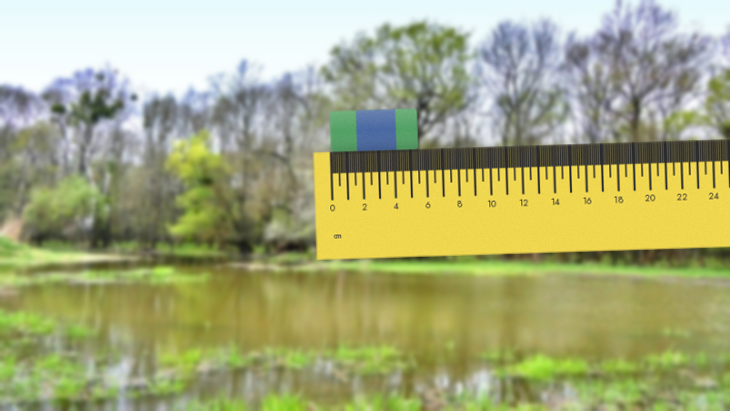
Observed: 5.5 cm
